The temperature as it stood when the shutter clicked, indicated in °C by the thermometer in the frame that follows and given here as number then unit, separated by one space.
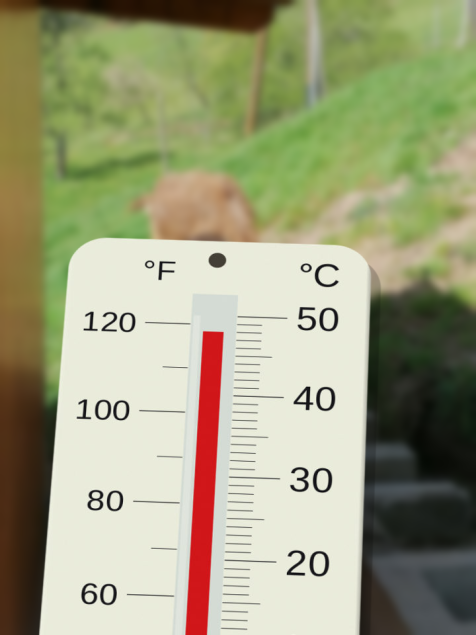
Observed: 48 °C
